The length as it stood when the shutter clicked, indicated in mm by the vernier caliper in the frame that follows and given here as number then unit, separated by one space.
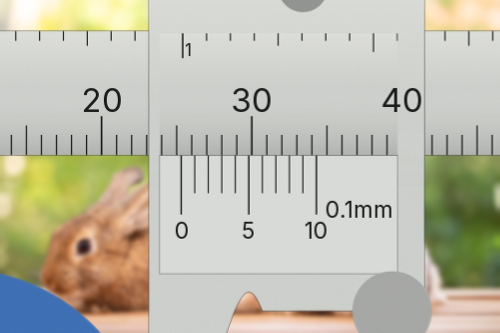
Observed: 25.3 mm
